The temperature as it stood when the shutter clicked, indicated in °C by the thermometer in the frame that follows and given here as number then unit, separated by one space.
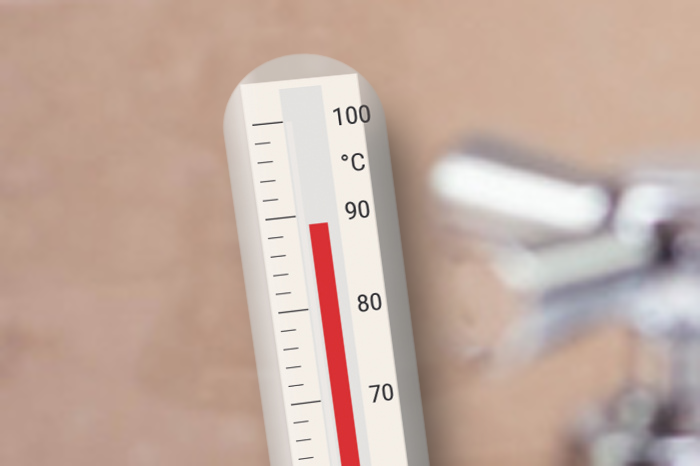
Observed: 89 °C
